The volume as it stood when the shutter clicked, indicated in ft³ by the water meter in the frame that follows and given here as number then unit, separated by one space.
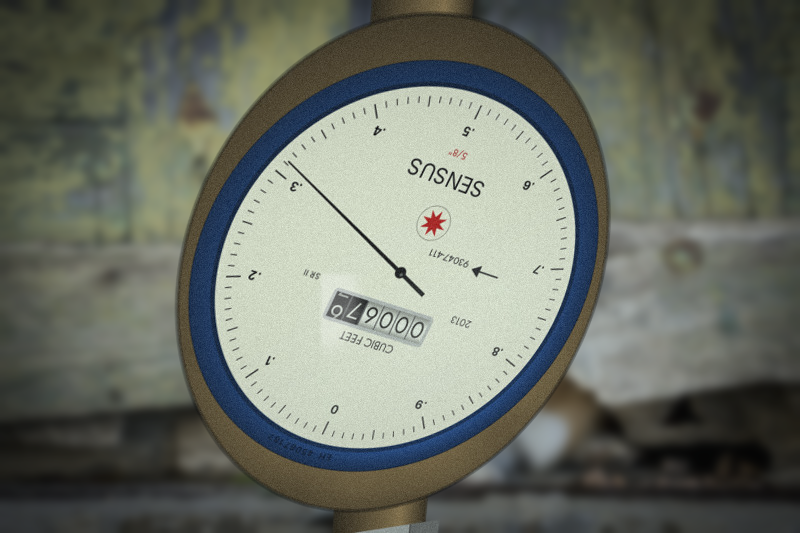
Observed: 676.31 ft³
